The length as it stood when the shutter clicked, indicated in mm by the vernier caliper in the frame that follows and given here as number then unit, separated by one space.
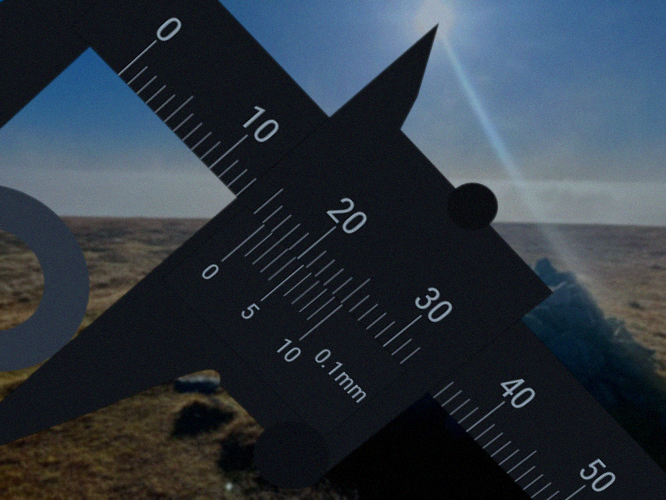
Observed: 16.2 mm
